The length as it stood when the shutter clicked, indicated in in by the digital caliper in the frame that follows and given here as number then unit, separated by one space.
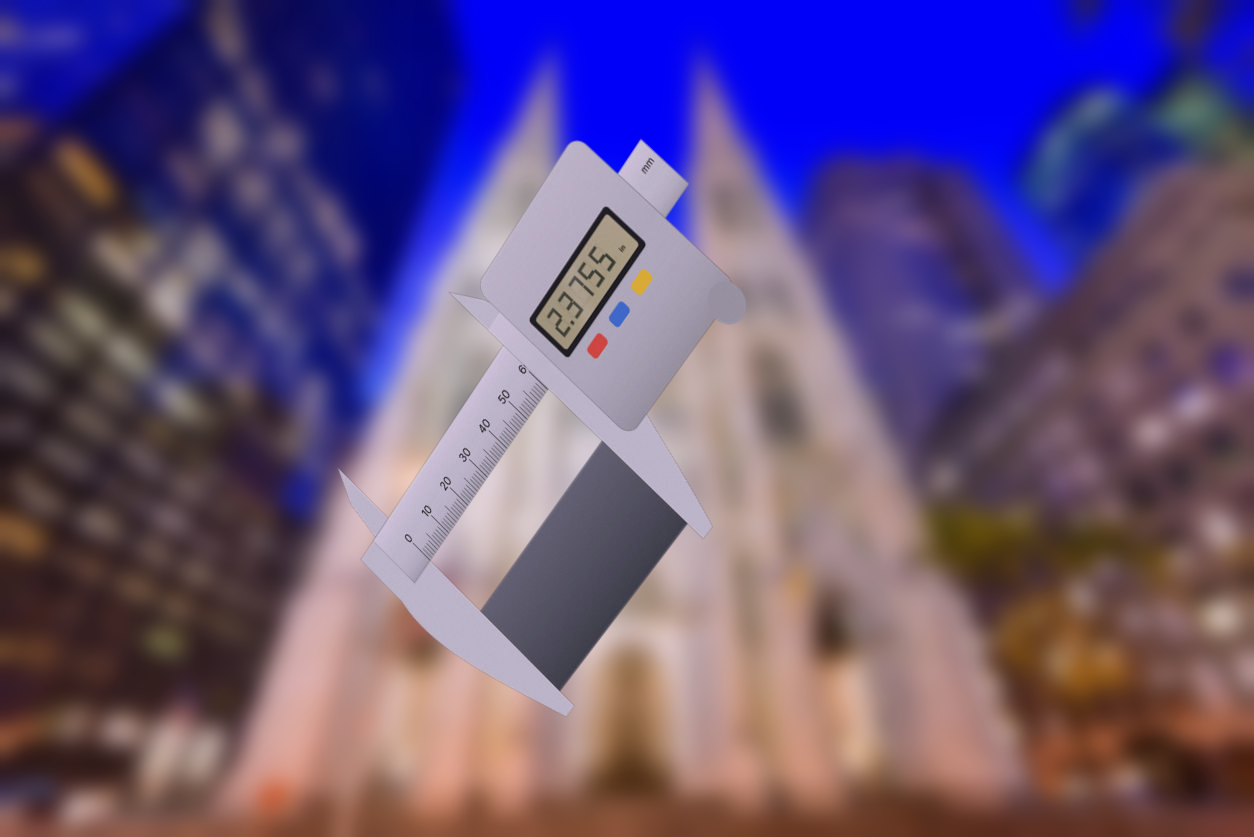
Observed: 2.3755 in
